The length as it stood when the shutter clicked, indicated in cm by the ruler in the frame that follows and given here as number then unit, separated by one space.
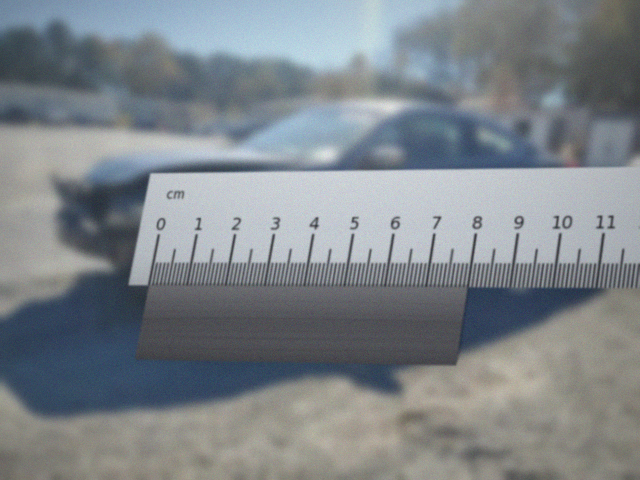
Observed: 8 cm
